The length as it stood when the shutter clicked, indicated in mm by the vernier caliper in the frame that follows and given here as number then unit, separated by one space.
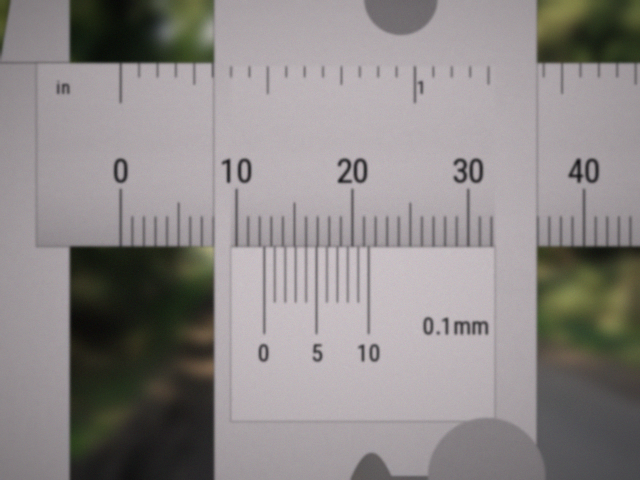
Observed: 12.4 mm
